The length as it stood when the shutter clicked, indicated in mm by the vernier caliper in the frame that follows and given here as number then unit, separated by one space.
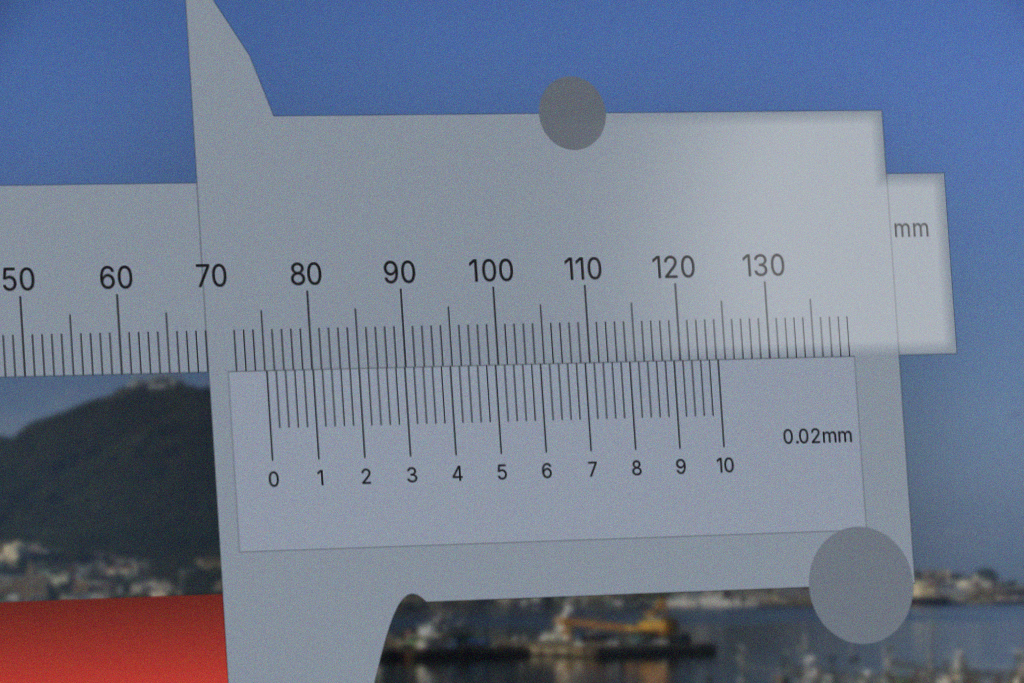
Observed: 75.2 mm
